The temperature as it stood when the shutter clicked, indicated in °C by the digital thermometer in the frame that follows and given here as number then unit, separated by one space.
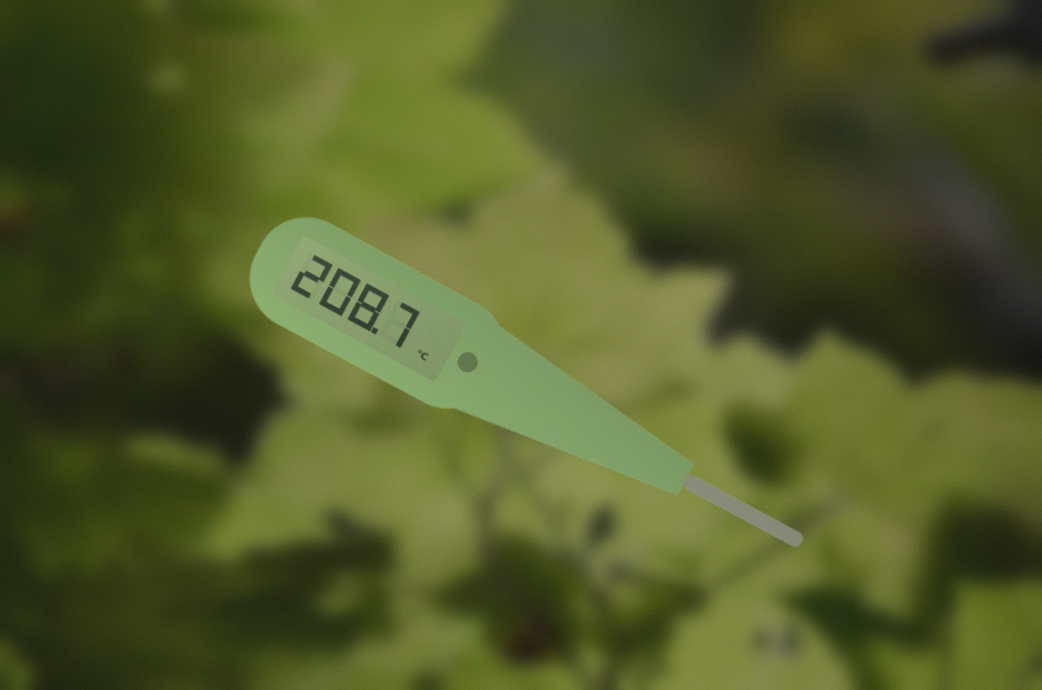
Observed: 208.7 °C
